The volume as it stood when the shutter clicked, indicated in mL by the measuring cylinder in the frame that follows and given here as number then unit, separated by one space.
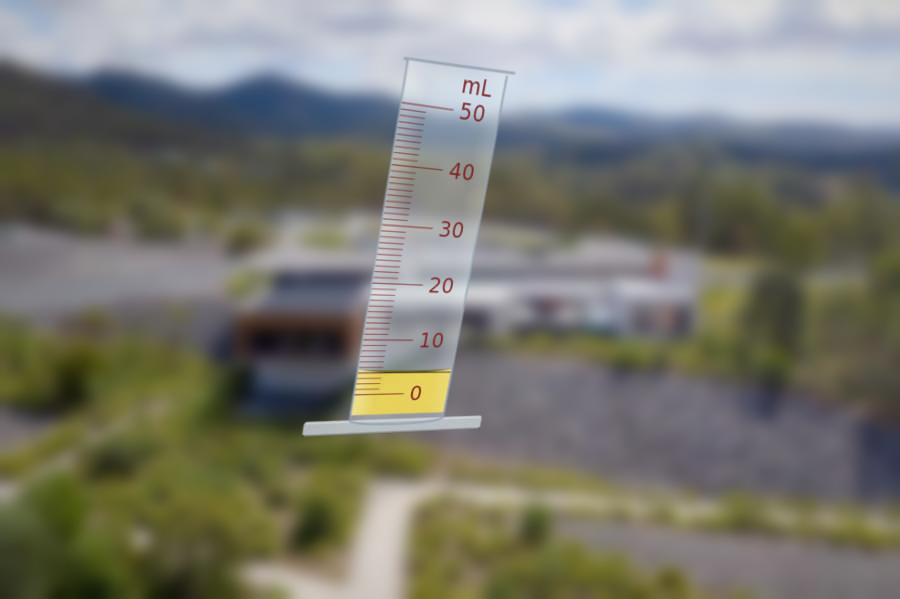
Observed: 4 mL
